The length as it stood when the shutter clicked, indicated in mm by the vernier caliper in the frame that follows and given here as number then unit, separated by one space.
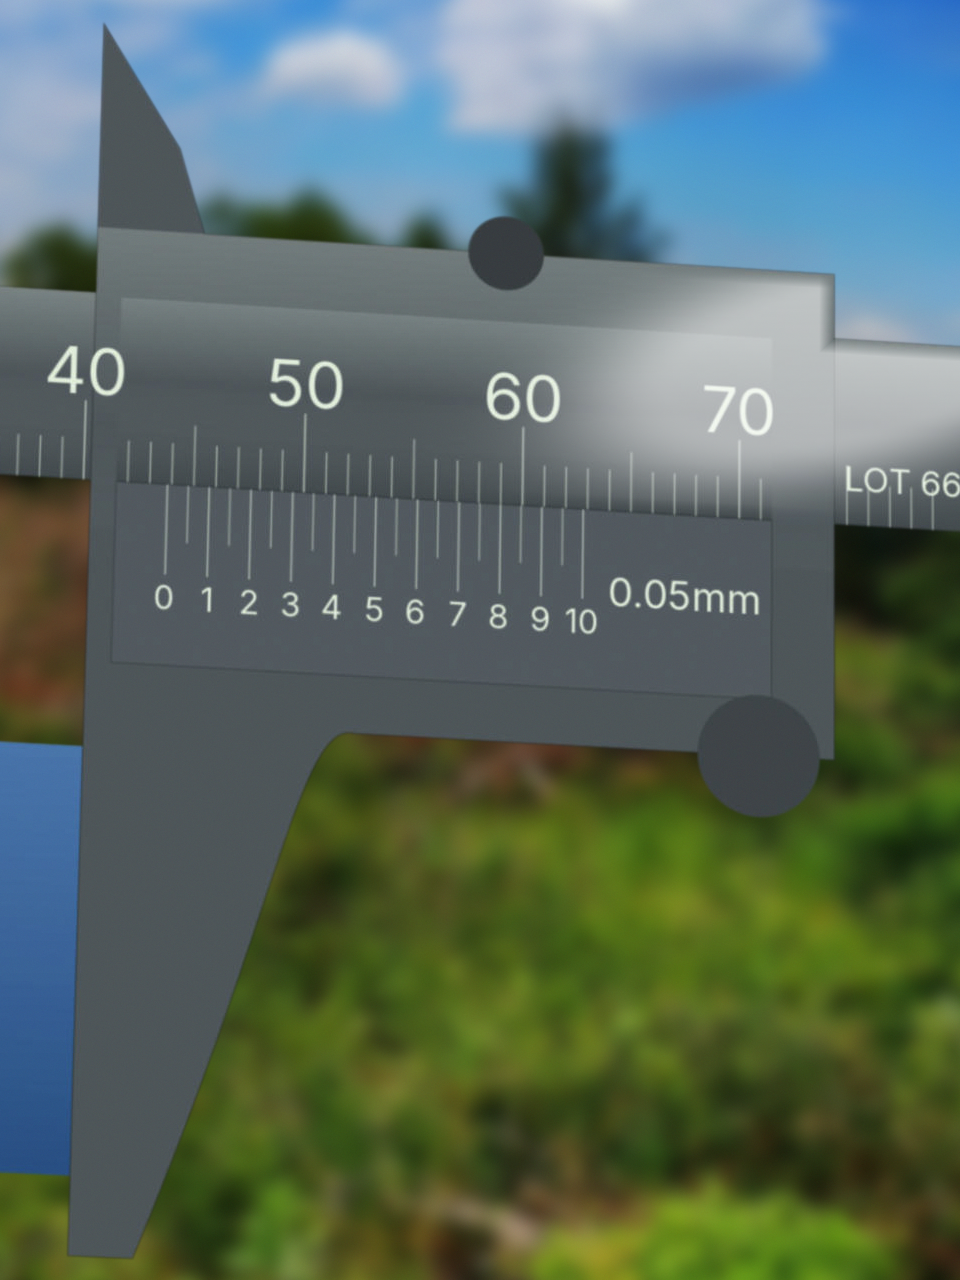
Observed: 43.8 mm
